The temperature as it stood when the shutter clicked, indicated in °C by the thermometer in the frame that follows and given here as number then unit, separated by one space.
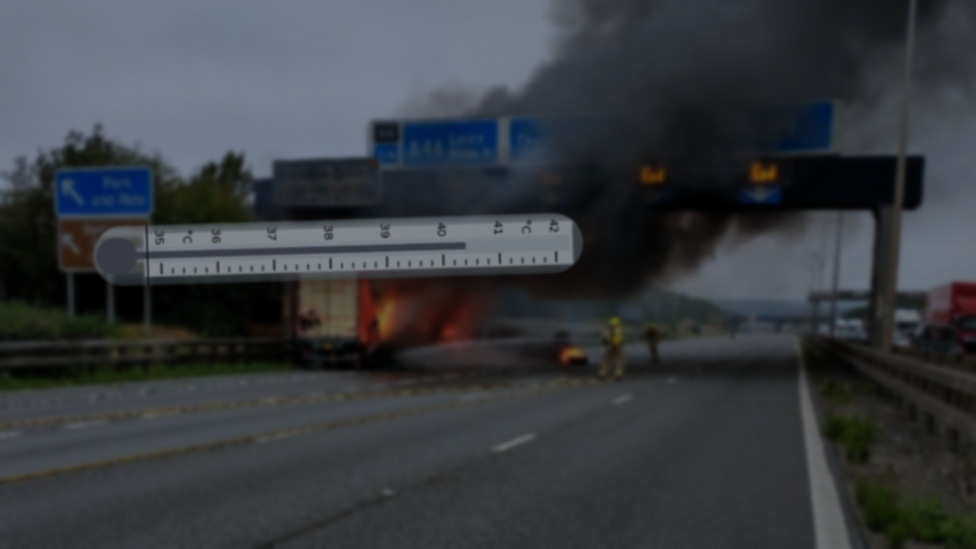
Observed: 40.4 °C
